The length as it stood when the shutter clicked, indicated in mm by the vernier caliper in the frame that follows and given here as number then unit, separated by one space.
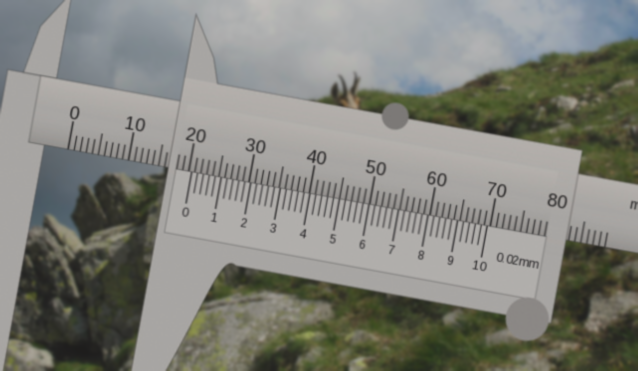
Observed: 20.5 mm
